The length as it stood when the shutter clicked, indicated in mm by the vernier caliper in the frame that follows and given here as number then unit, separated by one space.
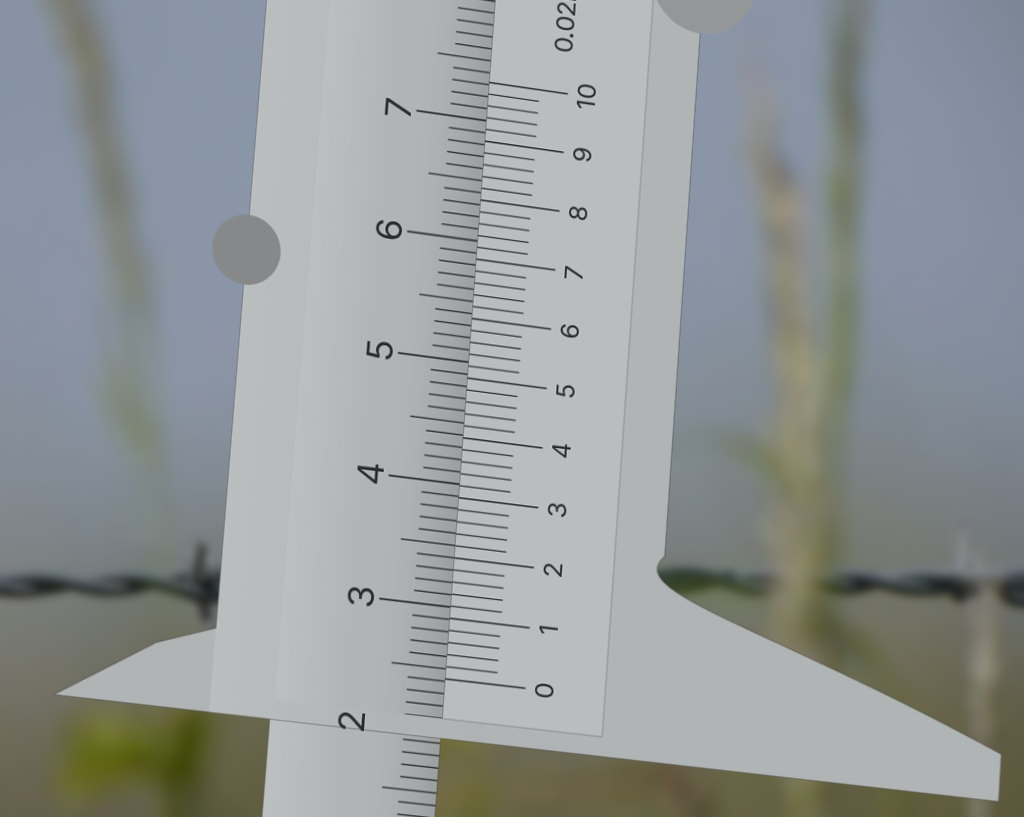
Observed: 24.2 mm
